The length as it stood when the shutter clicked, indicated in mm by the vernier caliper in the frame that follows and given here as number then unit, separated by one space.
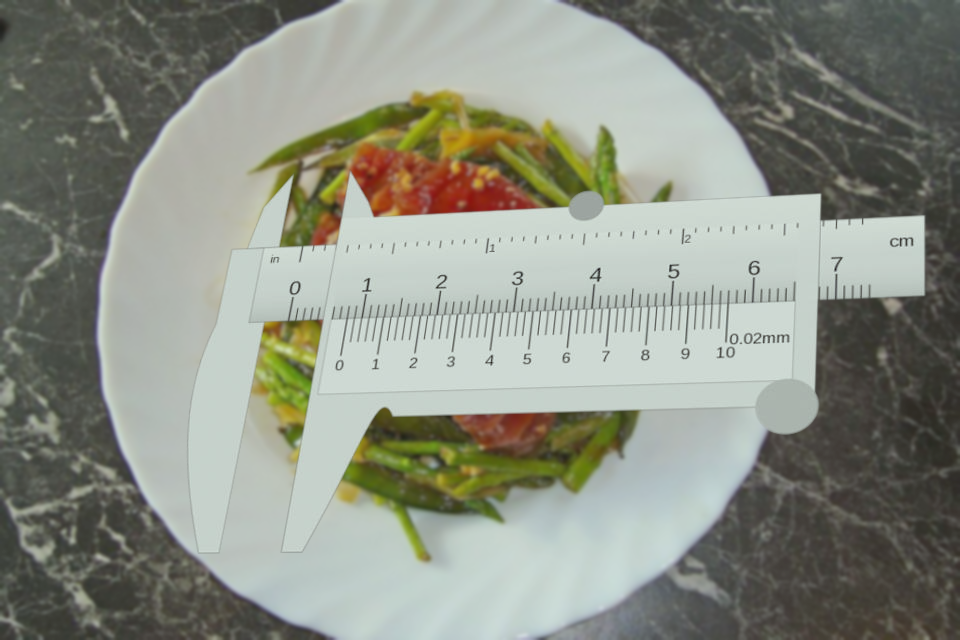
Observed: 8.0 mm
